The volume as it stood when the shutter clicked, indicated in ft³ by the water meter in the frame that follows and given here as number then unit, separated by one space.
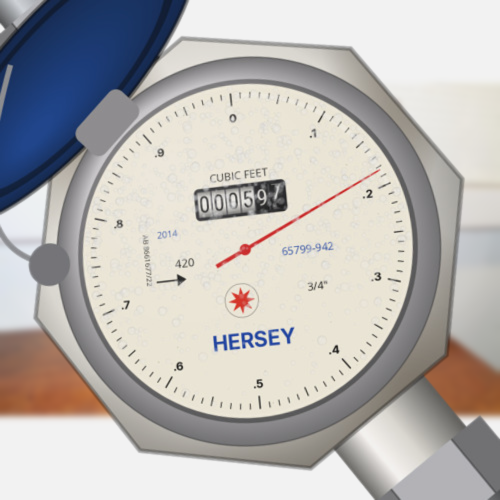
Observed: 597.18 ft³
